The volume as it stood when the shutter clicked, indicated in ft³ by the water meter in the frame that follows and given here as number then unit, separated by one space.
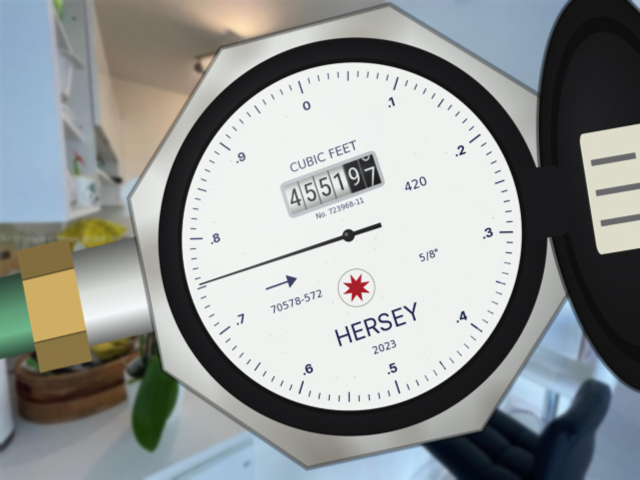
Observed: 455196.75 ft³
